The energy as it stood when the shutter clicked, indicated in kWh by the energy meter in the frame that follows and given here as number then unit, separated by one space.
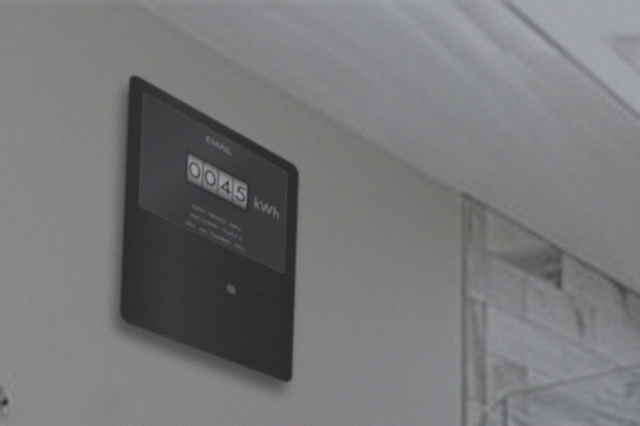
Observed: 45 kWh
